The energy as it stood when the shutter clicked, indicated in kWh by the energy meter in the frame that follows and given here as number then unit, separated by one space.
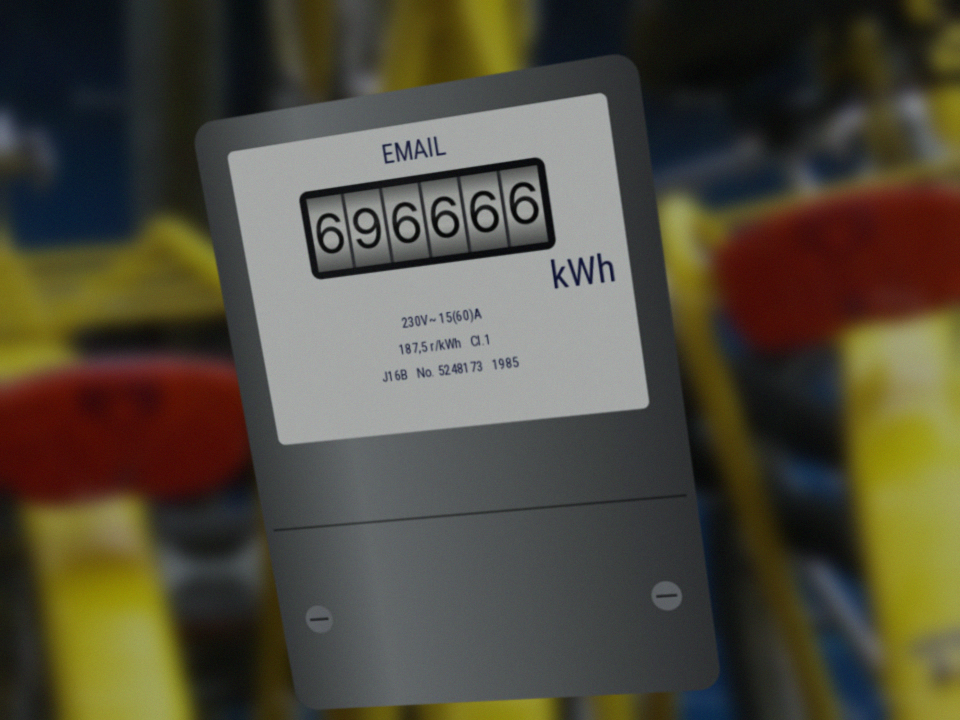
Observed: 696666 kWh
